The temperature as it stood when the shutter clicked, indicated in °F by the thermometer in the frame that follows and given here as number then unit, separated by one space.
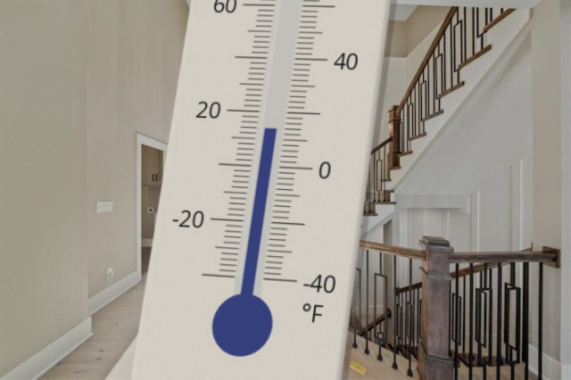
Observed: 14 °F
